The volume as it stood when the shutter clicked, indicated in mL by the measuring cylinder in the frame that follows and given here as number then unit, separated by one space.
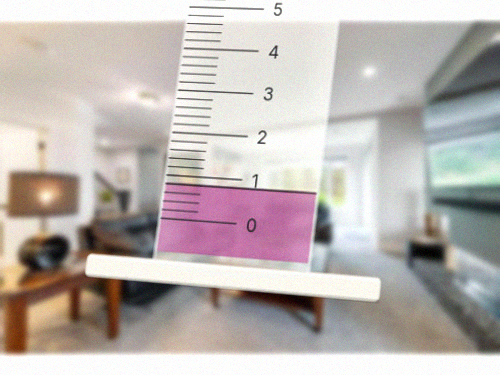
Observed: 0.8 mL
